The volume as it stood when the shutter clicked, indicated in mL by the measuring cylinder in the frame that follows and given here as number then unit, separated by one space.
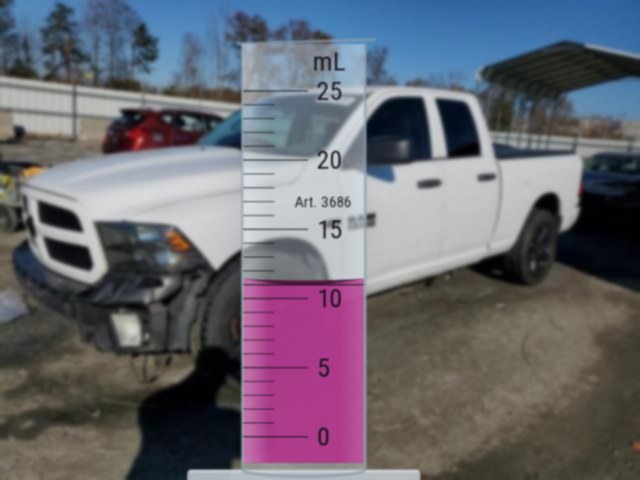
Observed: 11 mL
